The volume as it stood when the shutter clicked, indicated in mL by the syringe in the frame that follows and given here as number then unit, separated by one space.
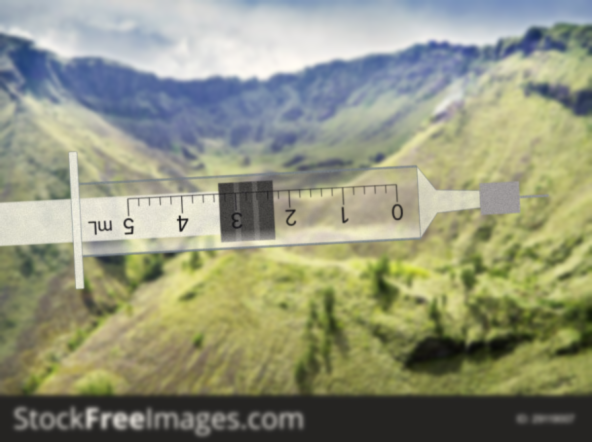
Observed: 2.3 mL
